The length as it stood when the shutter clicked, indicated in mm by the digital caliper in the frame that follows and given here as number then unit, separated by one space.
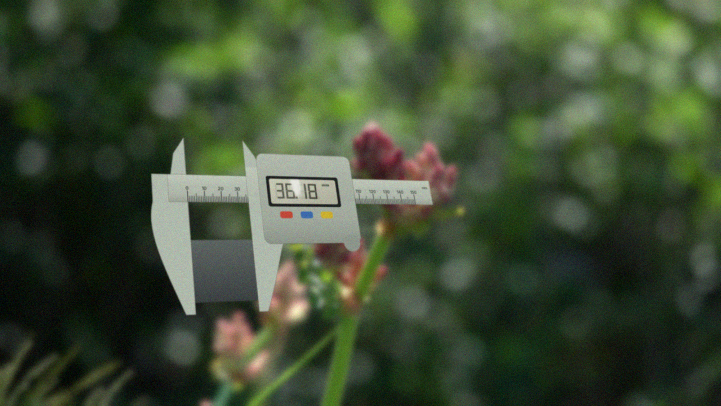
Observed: 36.18 mm
